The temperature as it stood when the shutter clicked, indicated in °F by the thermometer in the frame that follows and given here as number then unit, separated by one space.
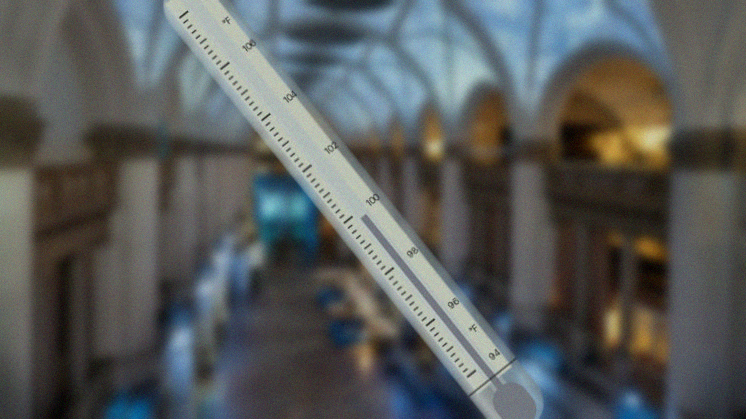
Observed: 99.8 °F
